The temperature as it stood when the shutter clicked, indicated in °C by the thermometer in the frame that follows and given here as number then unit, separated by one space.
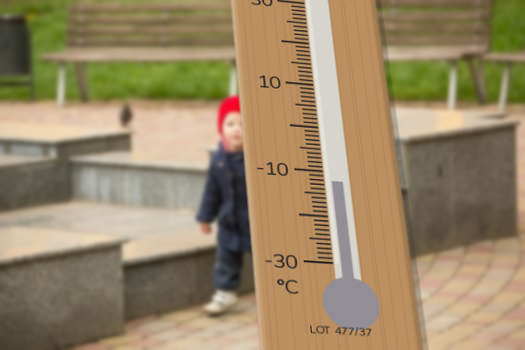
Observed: -12 °C
